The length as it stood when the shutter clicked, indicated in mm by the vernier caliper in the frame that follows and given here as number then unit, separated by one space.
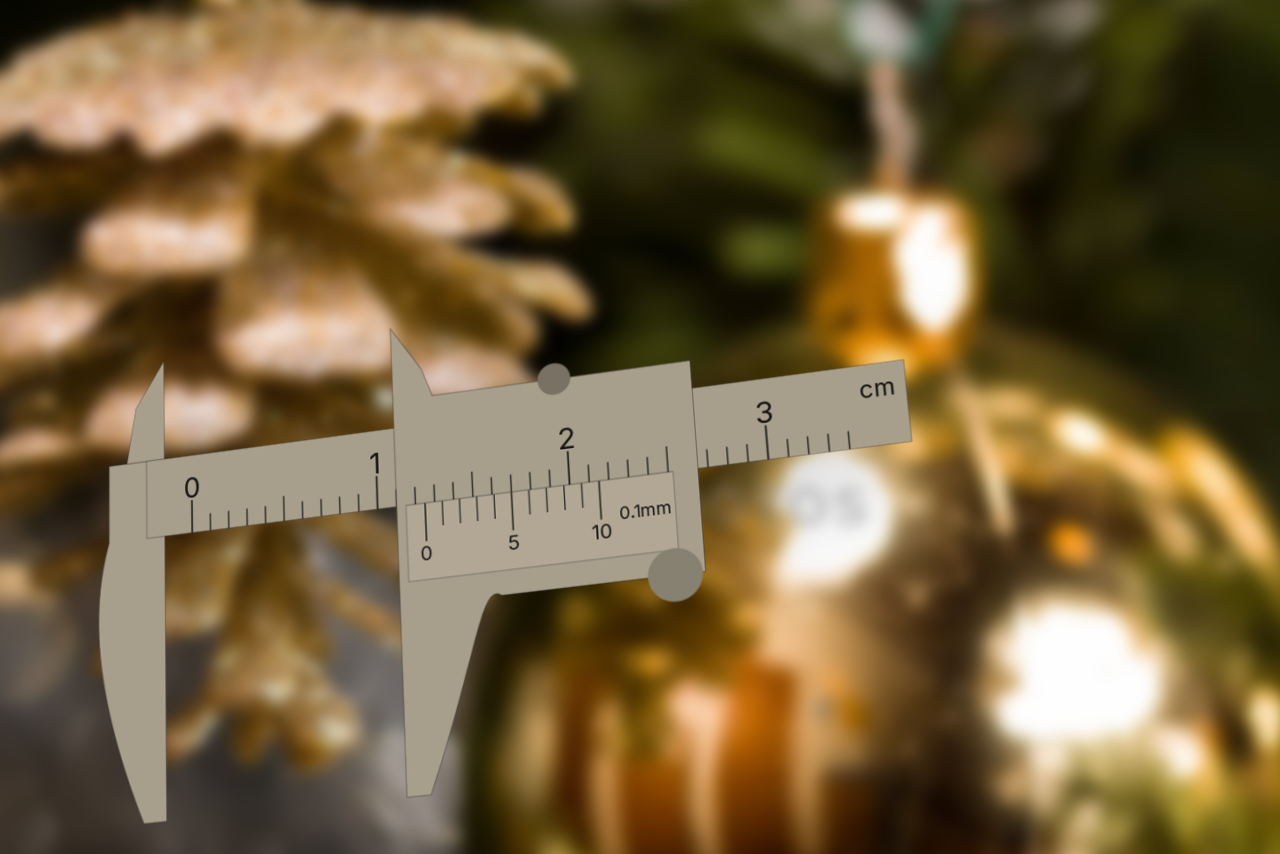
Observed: 12.5 mm
